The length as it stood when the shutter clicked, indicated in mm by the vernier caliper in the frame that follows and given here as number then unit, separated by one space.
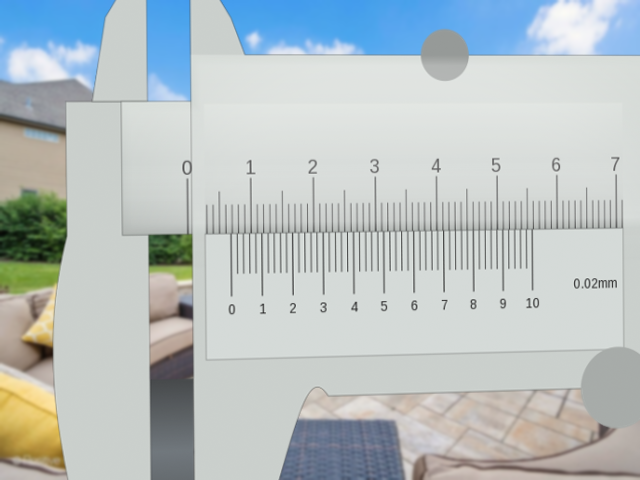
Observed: 6.8 mm
